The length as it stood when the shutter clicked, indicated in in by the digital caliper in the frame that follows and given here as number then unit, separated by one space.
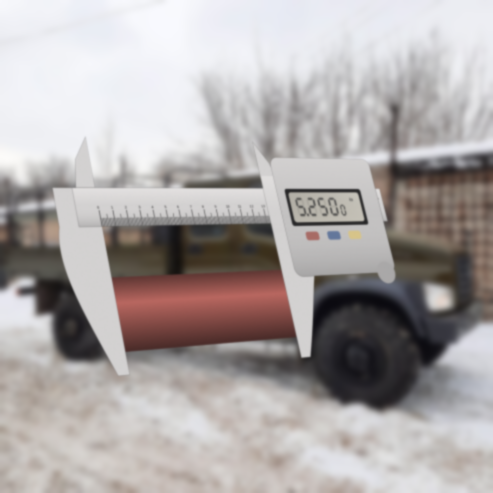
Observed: 5.2500 in
